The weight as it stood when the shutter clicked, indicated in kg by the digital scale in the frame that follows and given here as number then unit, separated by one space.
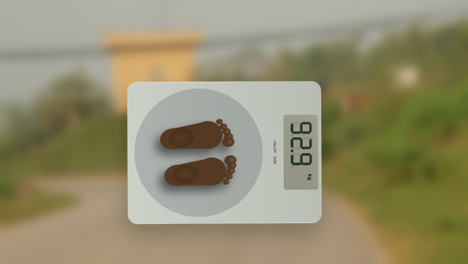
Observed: 92.9 kg
